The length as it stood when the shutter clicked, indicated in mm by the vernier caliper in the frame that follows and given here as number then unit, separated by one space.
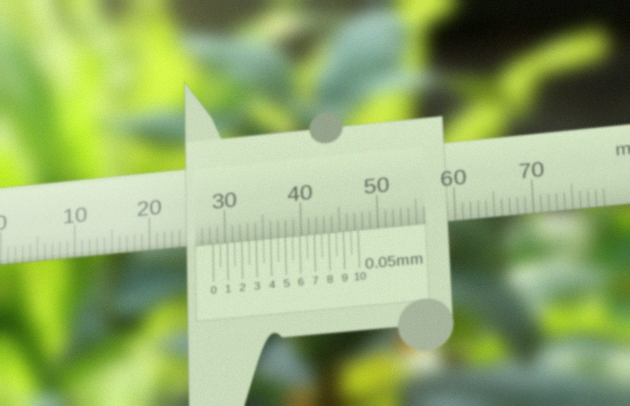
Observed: 28.4 mm
